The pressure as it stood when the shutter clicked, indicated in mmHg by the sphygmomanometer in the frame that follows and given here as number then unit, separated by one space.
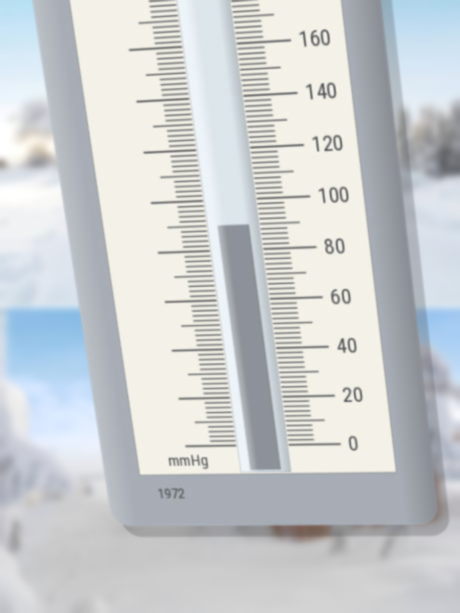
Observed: 90 mmHg
